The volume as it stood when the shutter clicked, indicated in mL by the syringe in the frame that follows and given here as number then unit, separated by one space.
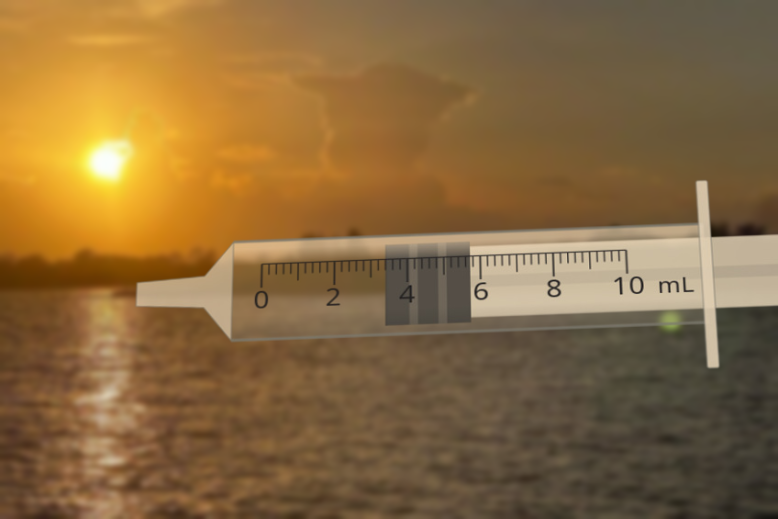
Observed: 3.4 mL
